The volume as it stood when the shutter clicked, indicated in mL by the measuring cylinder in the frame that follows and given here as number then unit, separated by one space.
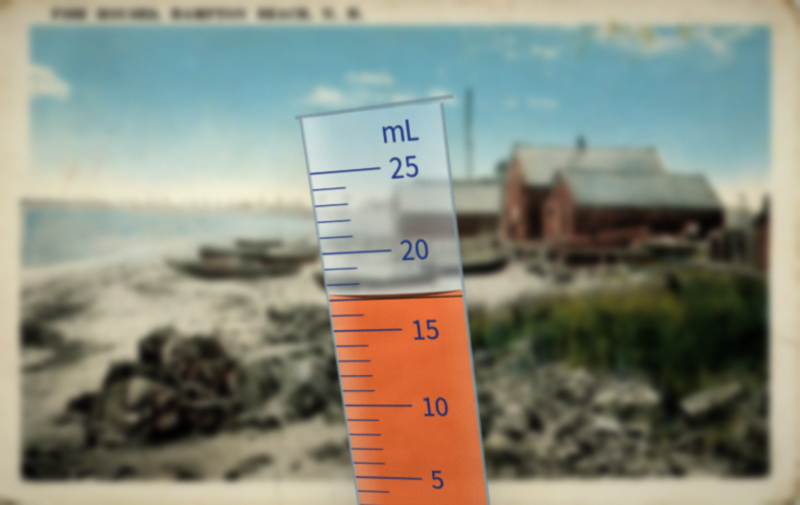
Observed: 17 mL
